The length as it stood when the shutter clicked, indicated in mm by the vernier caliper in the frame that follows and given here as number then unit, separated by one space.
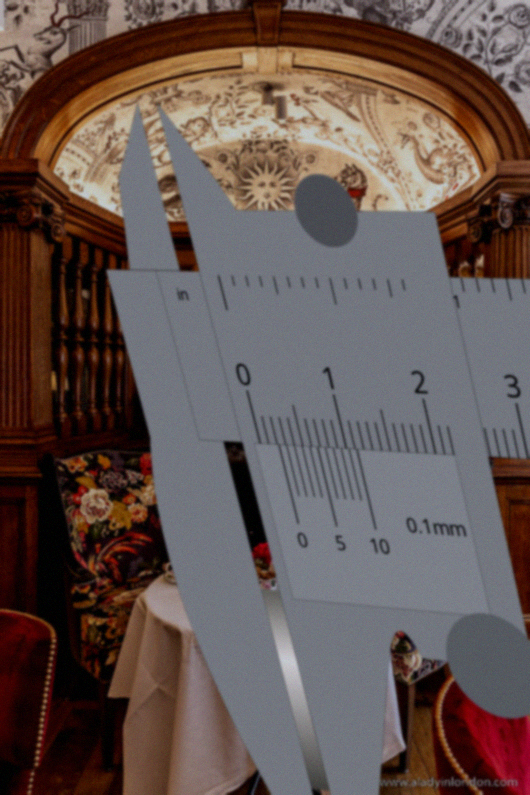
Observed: 2.2 mm
